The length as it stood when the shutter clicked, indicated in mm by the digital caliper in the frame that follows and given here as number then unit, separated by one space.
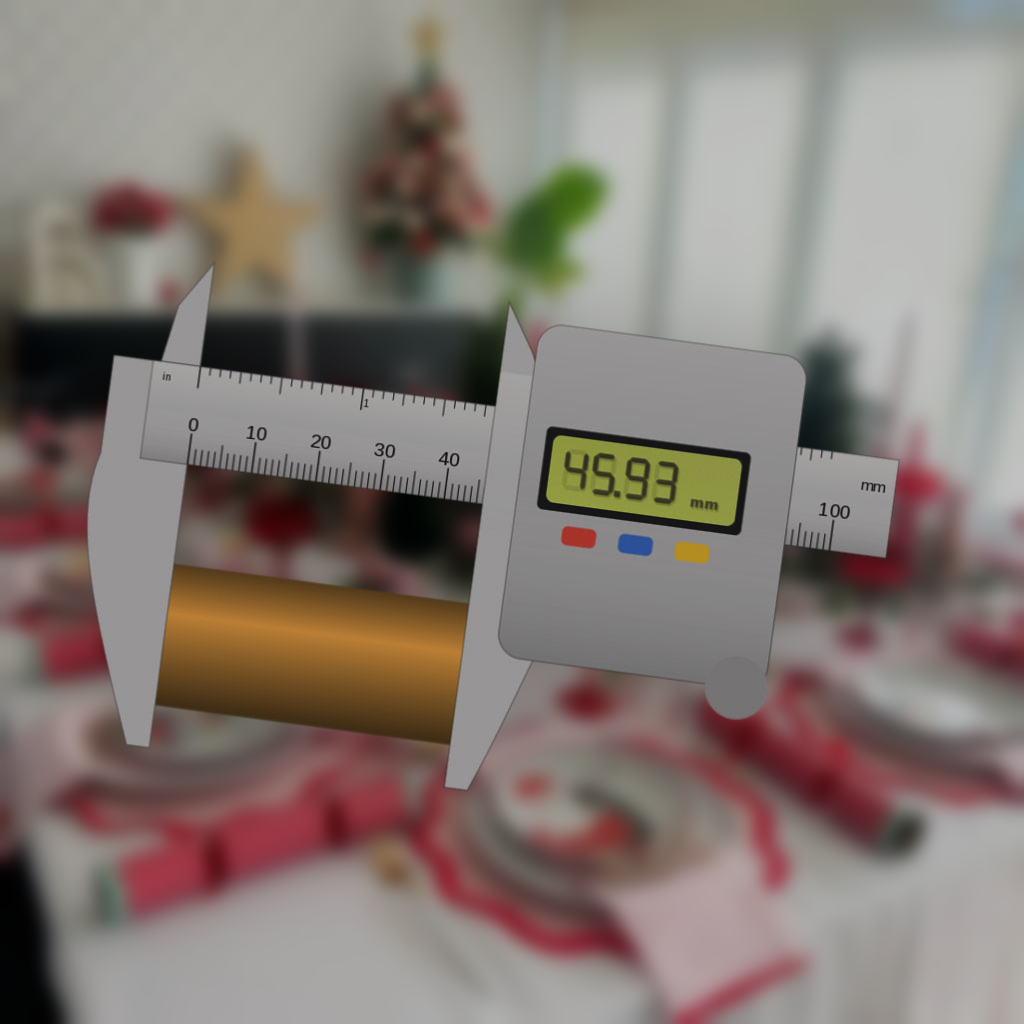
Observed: 45.93 mm
